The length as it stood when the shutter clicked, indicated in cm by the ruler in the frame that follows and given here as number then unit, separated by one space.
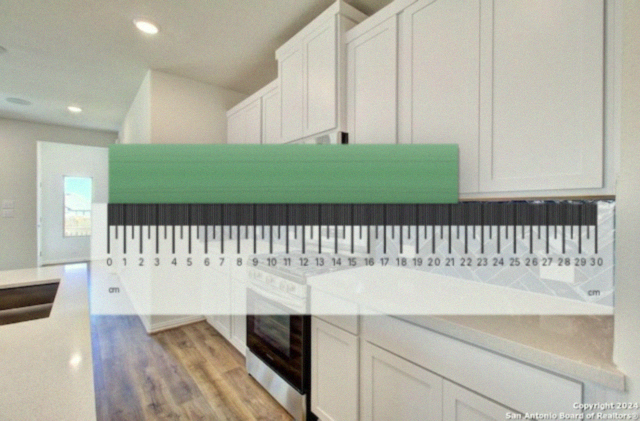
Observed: 21.5 cm
